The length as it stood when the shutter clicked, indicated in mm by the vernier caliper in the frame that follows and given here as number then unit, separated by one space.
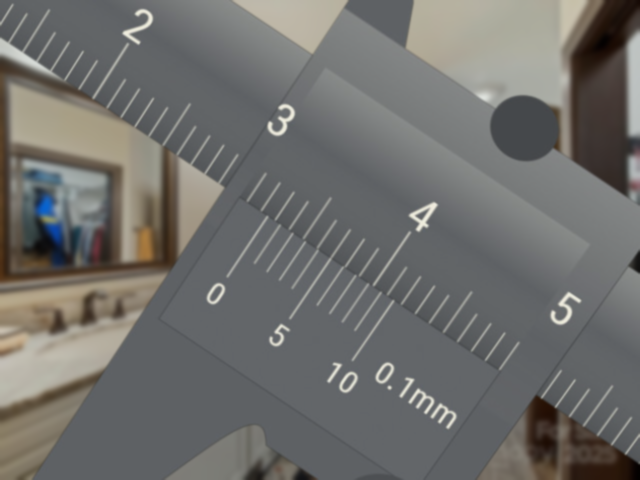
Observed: 32.5 mm
